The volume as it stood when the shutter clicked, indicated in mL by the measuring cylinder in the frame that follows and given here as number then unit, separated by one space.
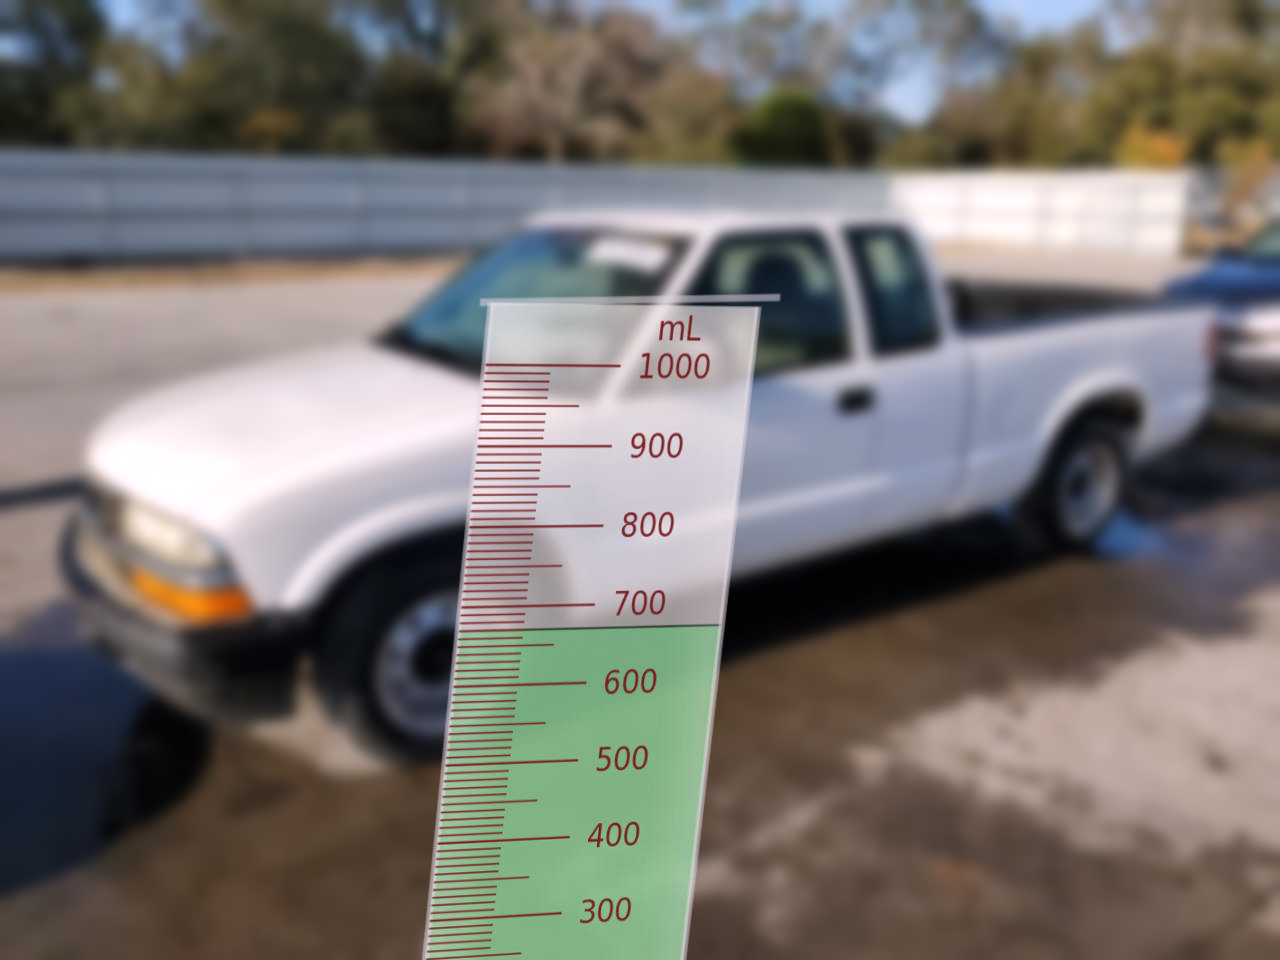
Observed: 670 mL
